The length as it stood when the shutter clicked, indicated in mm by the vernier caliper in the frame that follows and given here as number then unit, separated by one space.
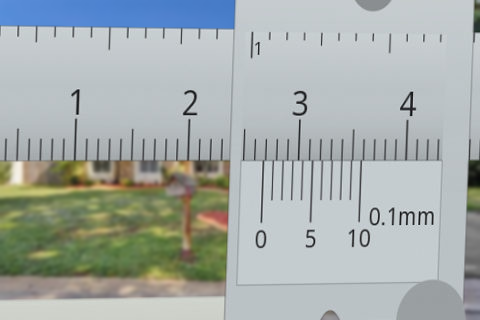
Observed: 26.8 mm
